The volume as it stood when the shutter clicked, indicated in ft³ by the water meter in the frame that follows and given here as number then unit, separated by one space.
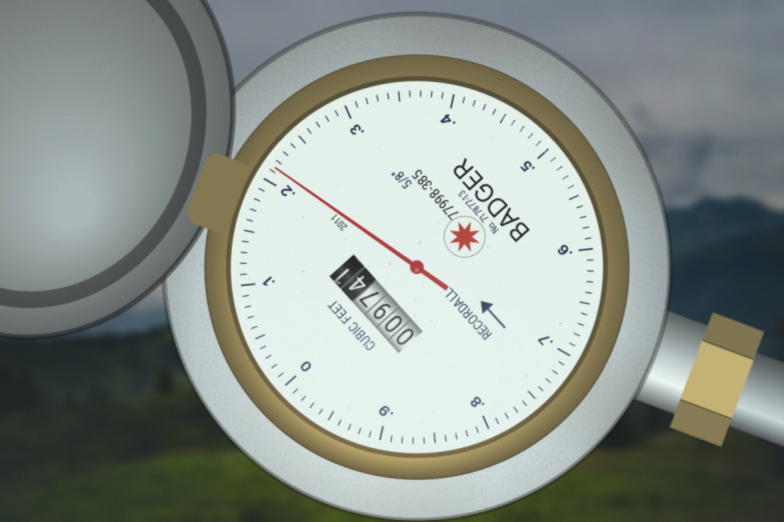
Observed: 9741.21 ft³
